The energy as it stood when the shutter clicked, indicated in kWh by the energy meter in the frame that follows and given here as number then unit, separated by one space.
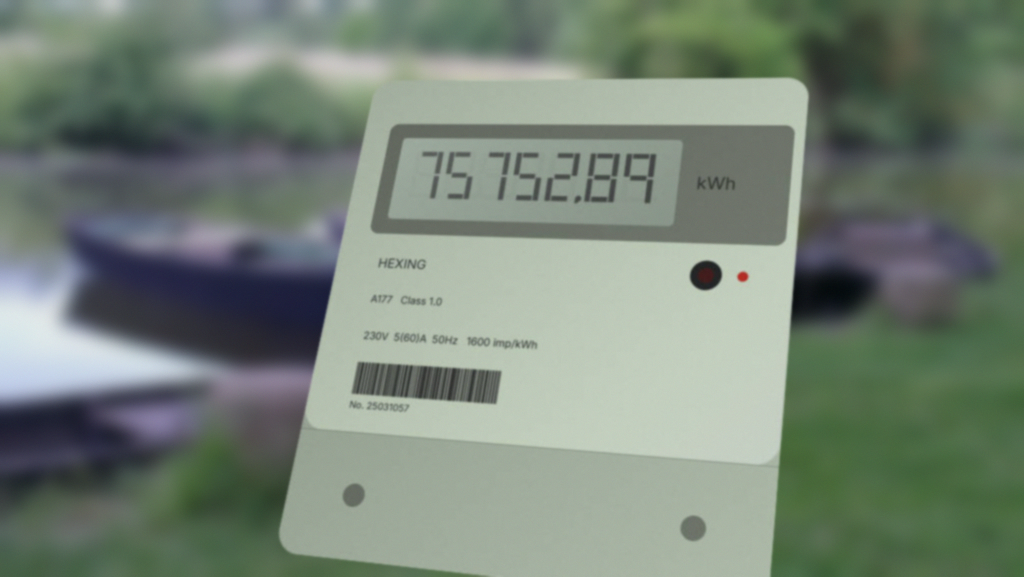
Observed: 75752.89 kWh
